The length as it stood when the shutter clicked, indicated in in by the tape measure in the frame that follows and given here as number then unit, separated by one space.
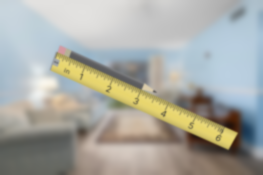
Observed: 3.5 in
